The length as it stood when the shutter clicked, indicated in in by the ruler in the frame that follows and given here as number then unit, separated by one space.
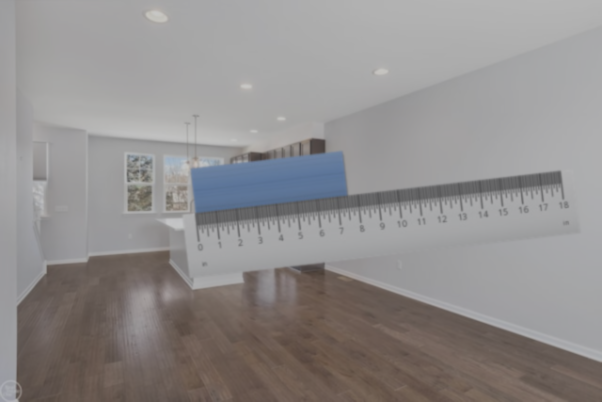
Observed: 7.5 in
